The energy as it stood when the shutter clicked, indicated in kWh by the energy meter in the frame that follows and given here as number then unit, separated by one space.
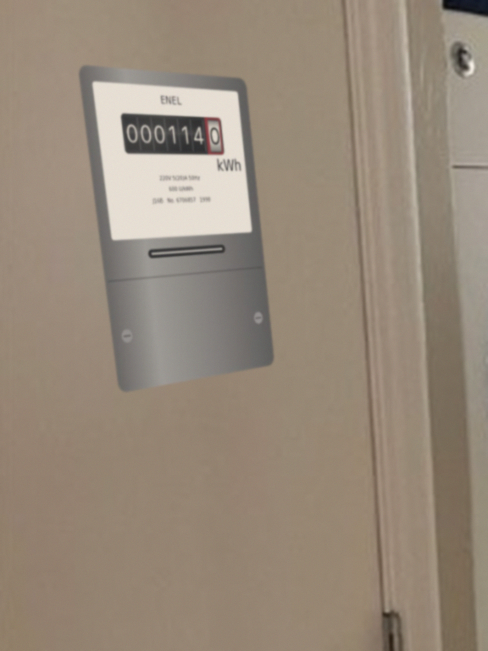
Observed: 114.0 kWh
